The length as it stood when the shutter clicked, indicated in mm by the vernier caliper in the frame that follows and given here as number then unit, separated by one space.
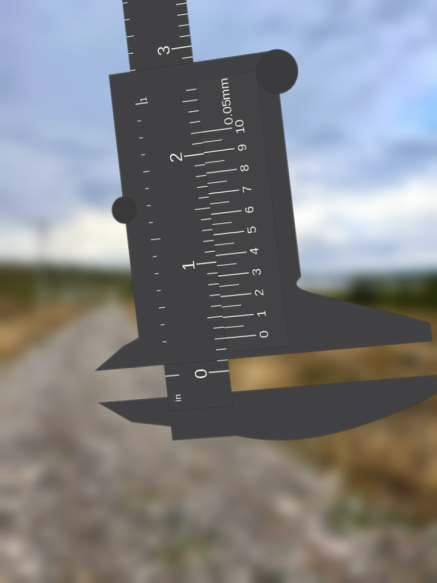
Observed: 3.0 mm
